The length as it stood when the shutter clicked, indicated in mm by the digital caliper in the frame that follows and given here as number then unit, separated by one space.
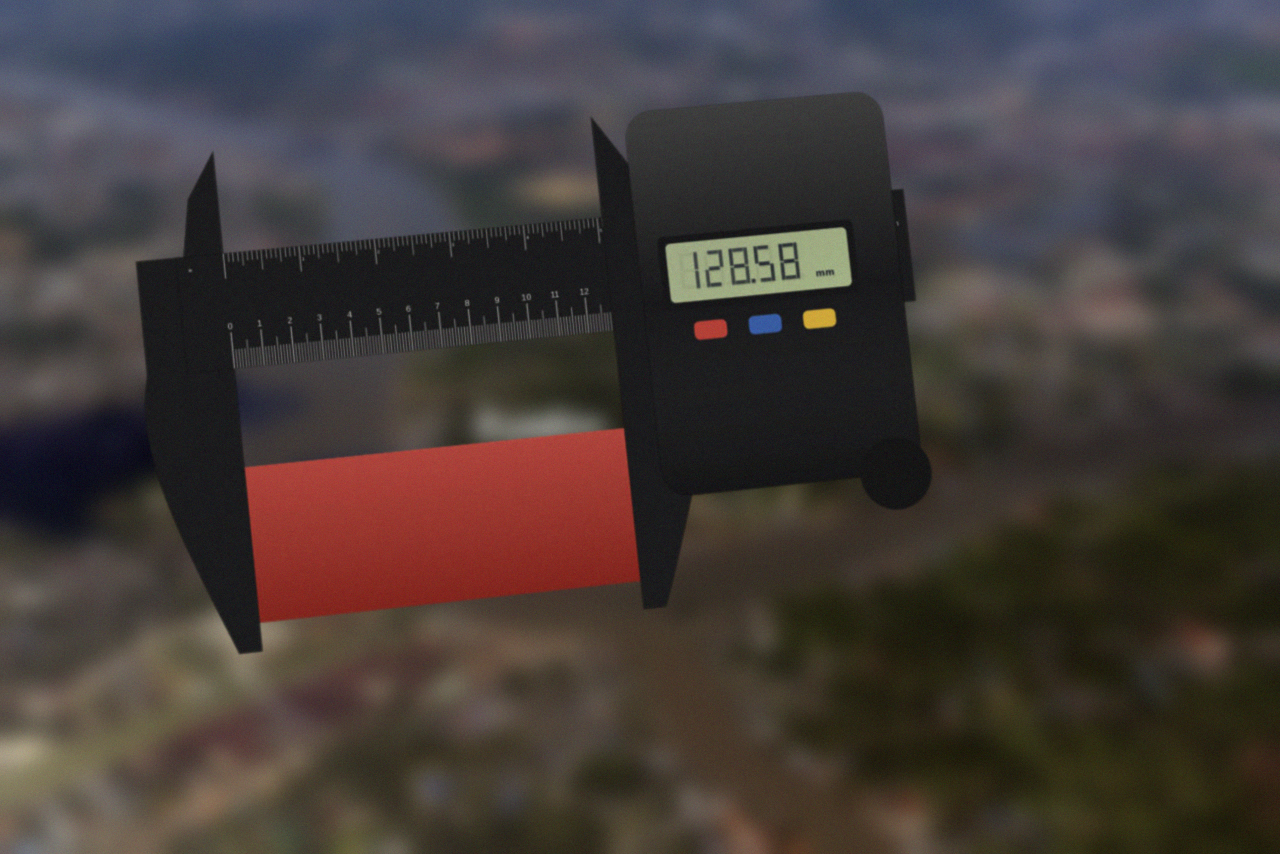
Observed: 128.58 mm
